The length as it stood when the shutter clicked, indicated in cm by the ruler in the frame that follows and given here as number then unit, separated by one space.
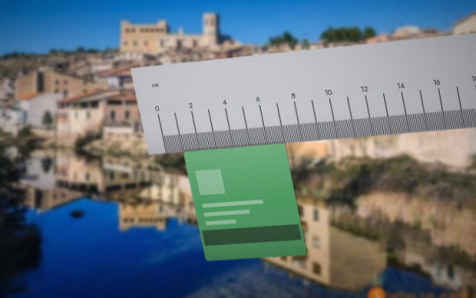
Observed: 6 cm
